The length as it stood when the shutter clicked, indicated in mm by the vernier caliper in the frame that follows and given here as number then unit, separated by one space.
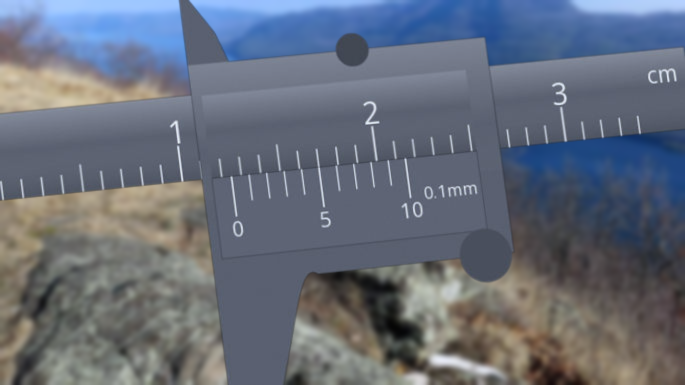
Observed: 12.5 mm
